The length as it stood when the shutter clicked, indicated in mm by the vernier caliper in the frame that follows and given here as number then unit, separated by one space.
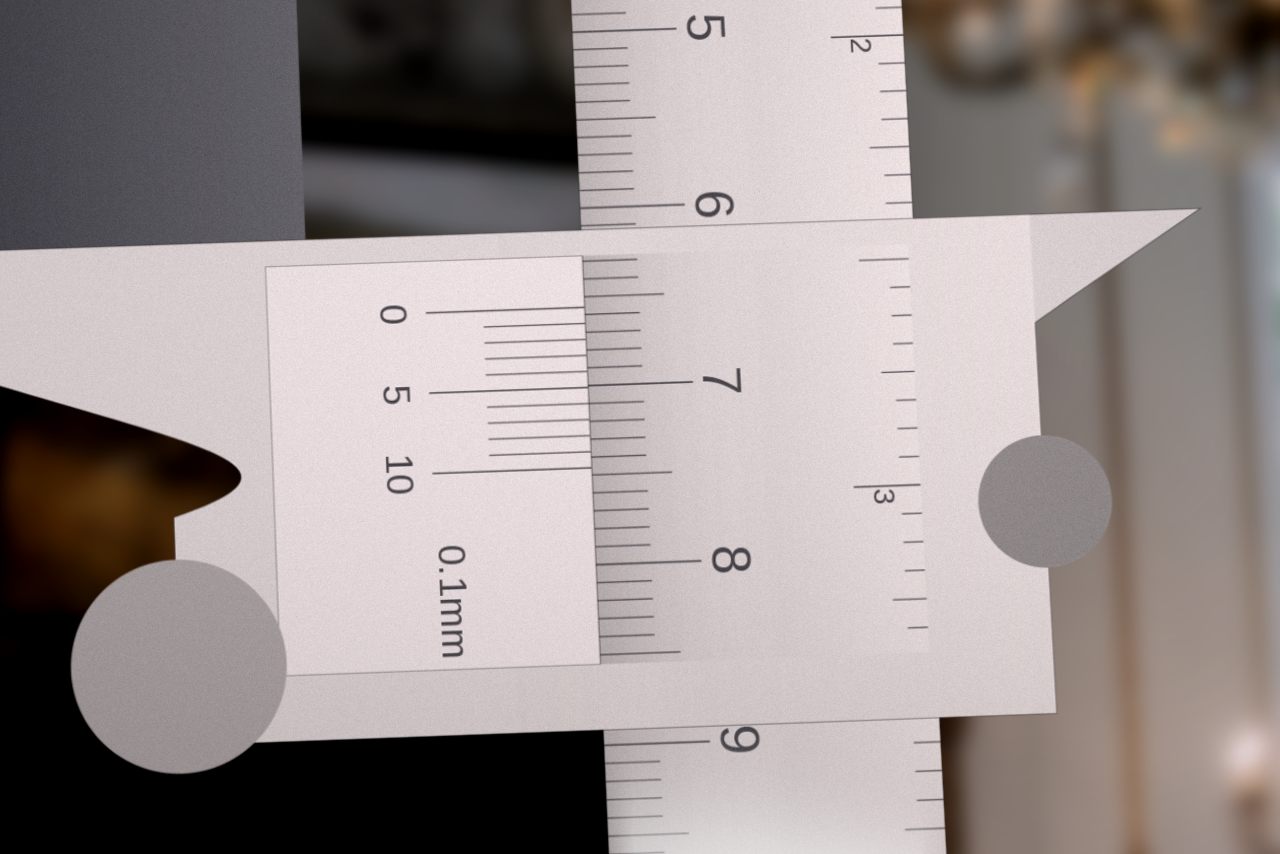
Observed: 65.6 mm
